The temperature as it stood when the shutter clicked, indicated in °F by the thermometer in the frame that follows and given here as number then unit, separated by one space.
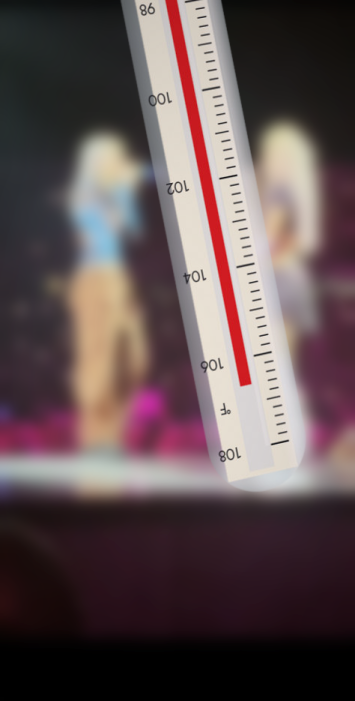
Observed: 106.6 °F
